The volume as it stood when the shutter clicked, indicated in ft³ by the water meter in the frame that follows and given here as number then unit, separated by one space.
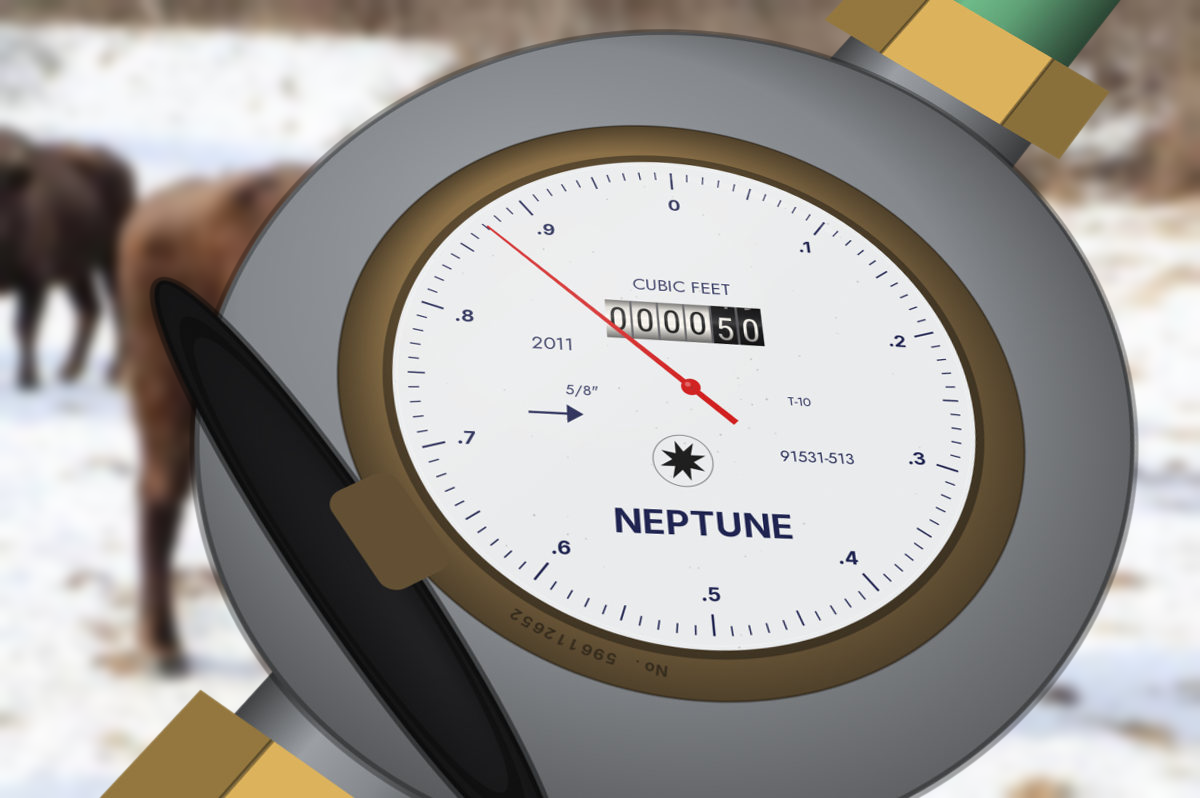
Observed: 49.87 ft³
